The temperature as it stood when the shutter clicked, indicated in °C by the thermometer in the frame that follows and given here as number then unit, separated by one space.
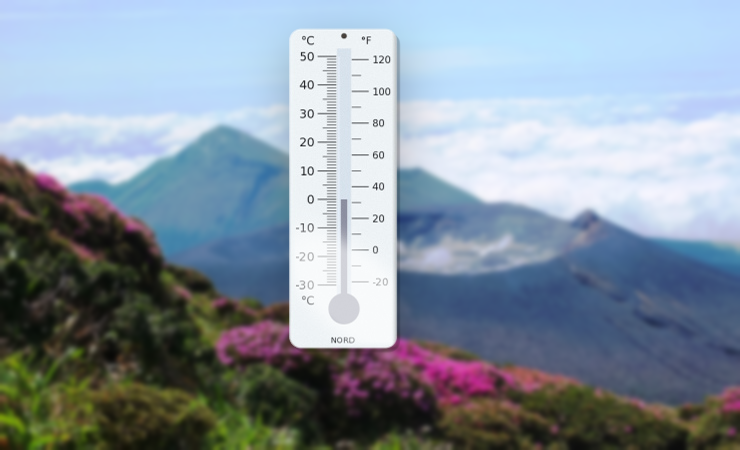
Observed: 0 °C
